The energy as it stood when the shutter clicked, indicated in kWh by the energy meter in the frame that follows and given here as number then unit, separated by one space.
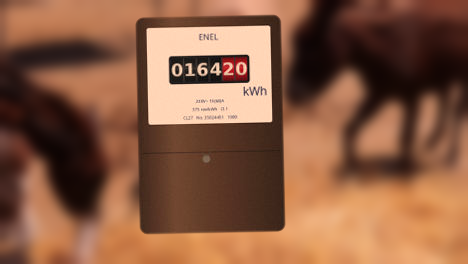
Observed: 164.20 kWh
